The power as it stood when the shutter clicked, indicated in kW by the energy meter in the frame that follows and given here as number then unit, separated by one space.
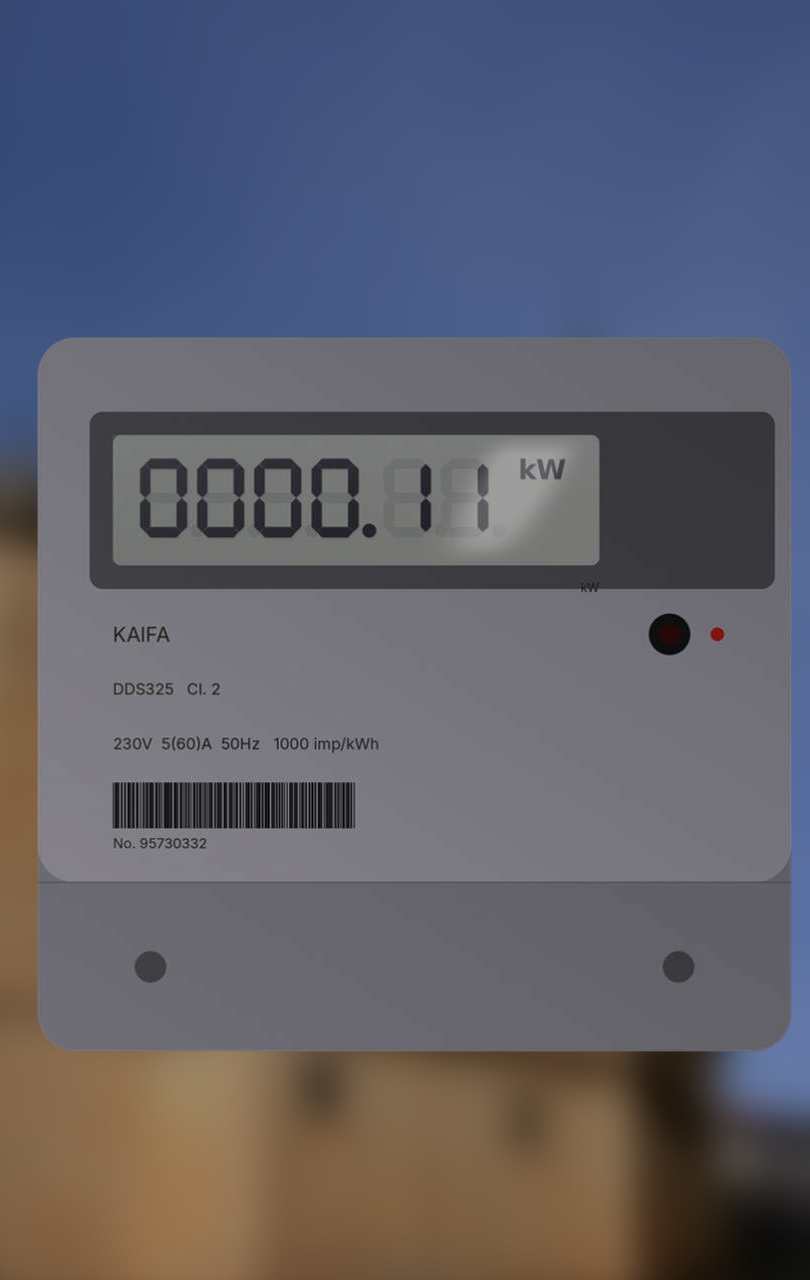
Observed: 0.11 kW
